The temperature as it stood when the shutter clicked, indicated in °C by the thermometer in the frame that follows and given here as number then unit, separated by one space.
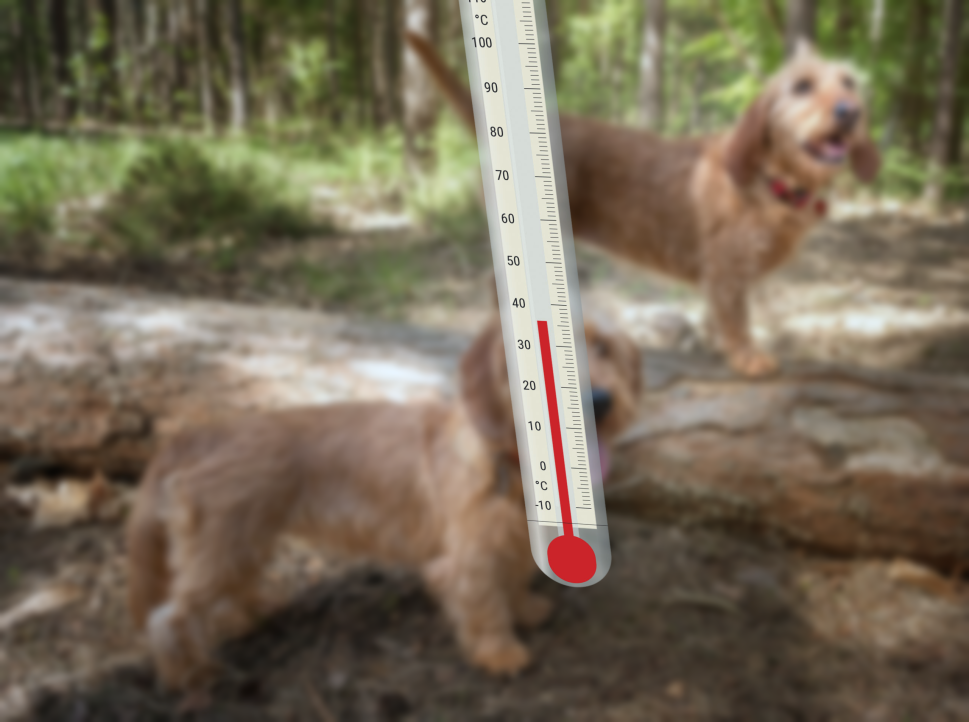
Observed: 36 °C
